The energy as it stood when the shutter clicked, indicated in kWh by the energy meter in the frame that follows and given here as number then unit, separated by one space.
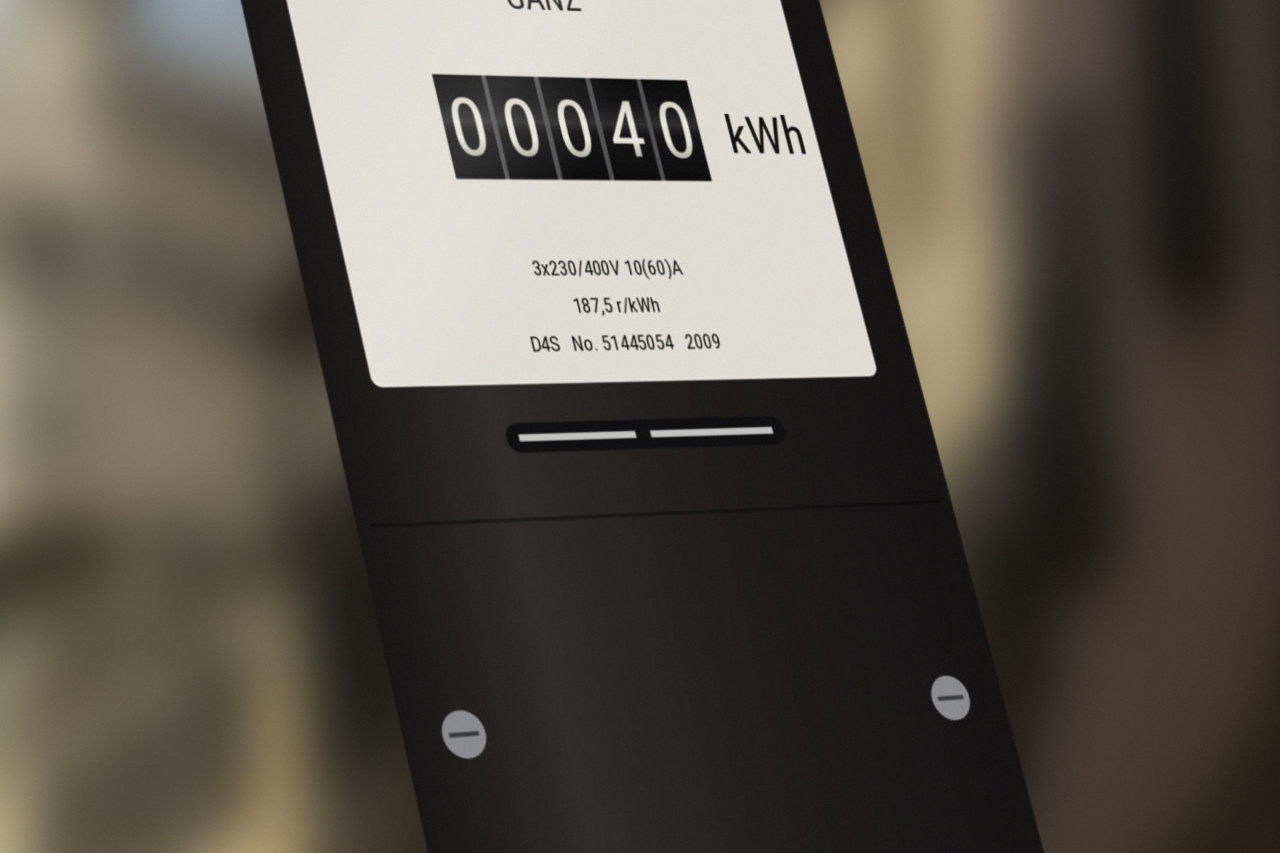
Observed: 40 kWh
